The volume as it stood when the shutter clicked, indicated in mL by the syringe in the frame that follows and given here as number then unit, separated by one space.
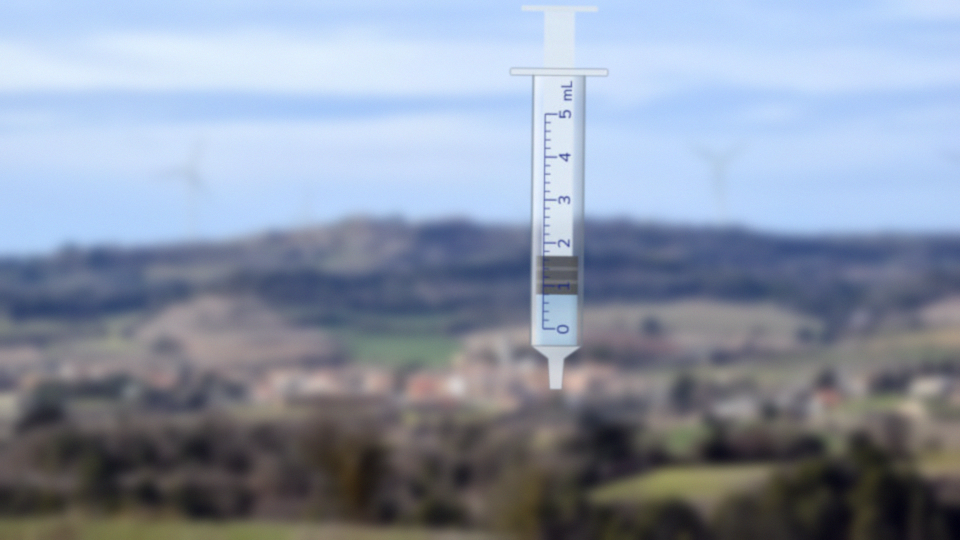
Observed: 0.8 mL
